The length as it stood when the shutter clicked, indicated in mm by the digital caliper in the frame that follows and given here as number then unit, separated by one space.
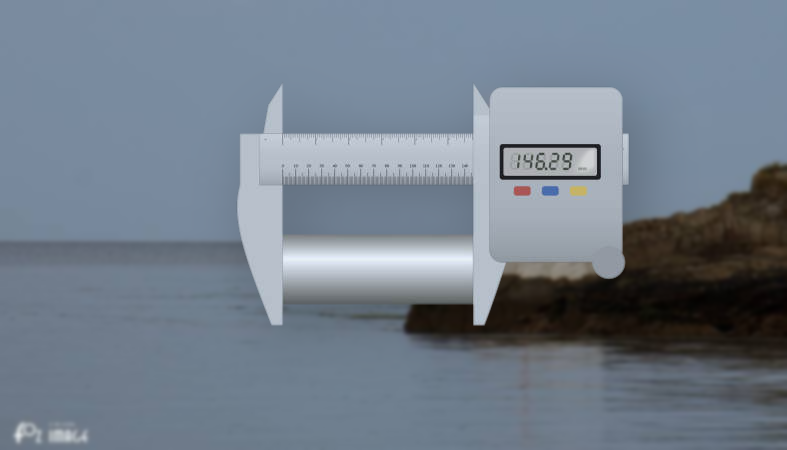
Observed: 146.29 mm
